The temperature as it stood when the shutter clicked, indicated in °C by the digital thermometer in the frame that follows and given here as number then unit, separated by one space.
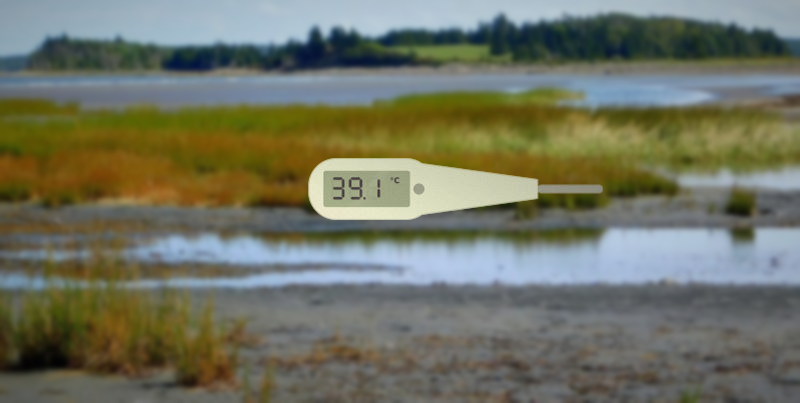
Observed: 39.1 °C
